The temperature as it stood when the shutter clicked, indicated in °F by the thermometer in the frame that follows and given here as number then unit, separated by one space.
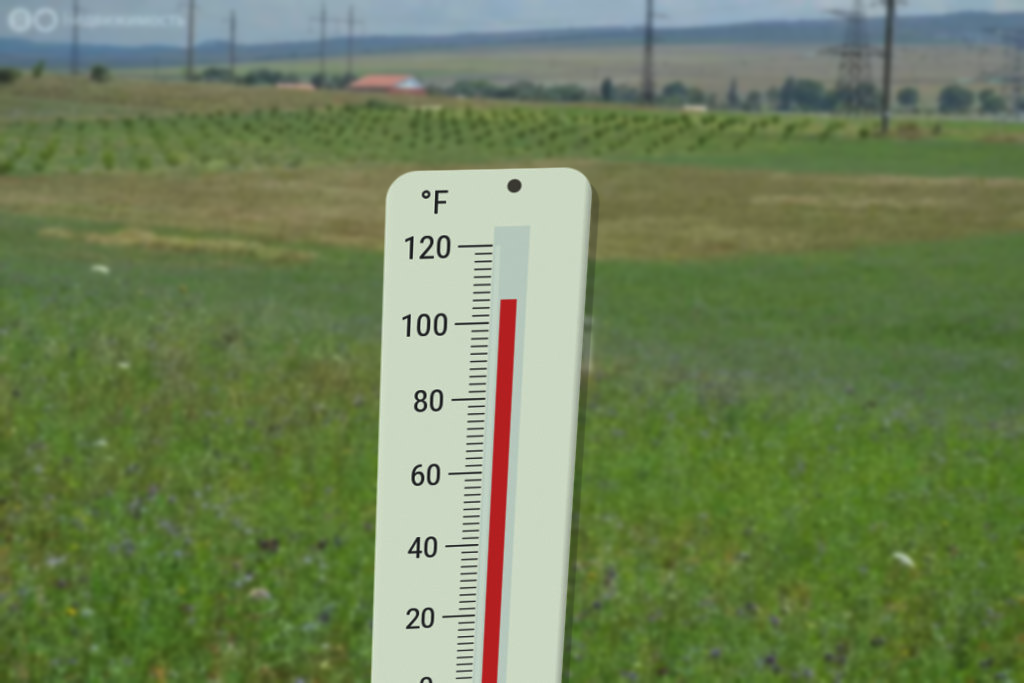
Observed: 106 °F
